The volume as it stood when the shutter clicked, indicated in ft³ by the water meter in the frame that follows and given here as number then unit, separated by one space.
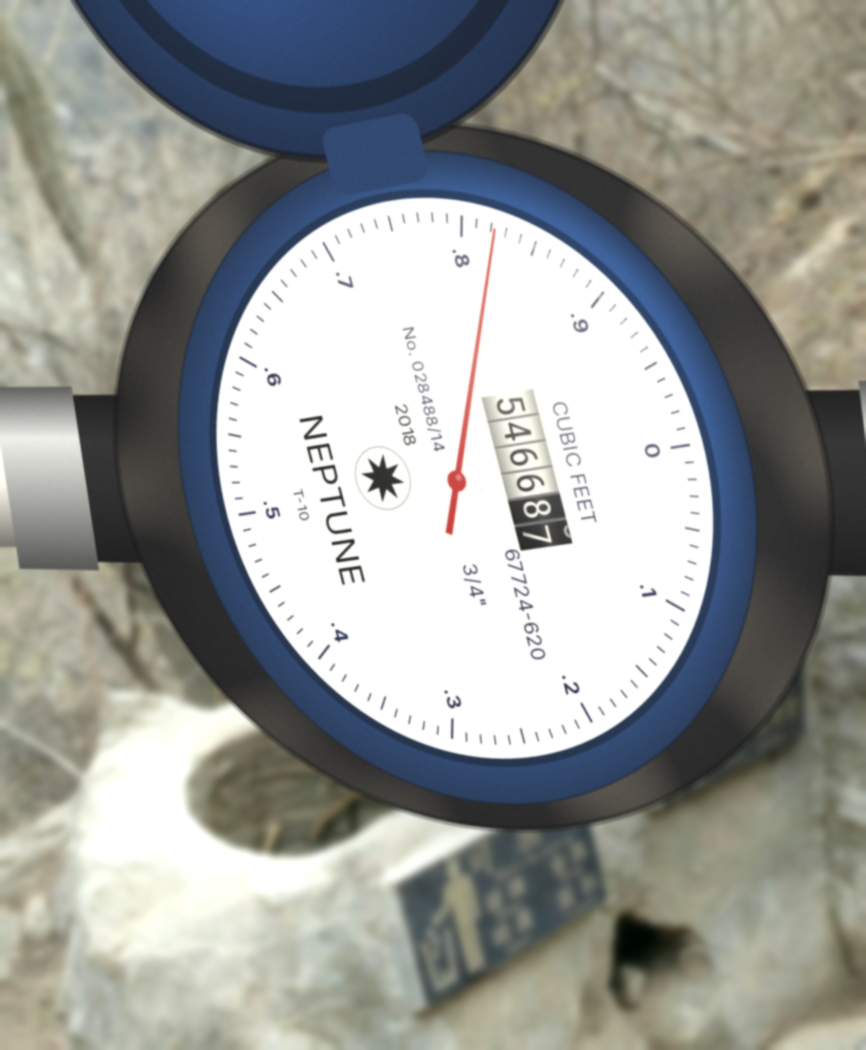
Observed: 546686.82 ft³
